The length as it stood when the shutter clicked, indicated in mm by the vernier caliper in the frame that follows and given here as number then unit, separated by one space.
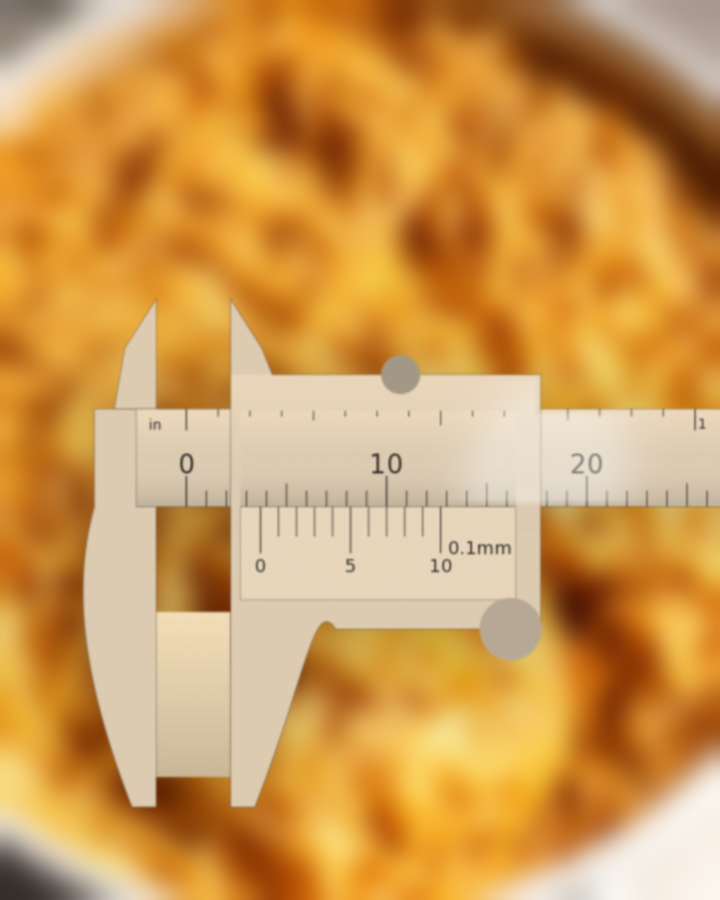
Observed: 3.7 mm
